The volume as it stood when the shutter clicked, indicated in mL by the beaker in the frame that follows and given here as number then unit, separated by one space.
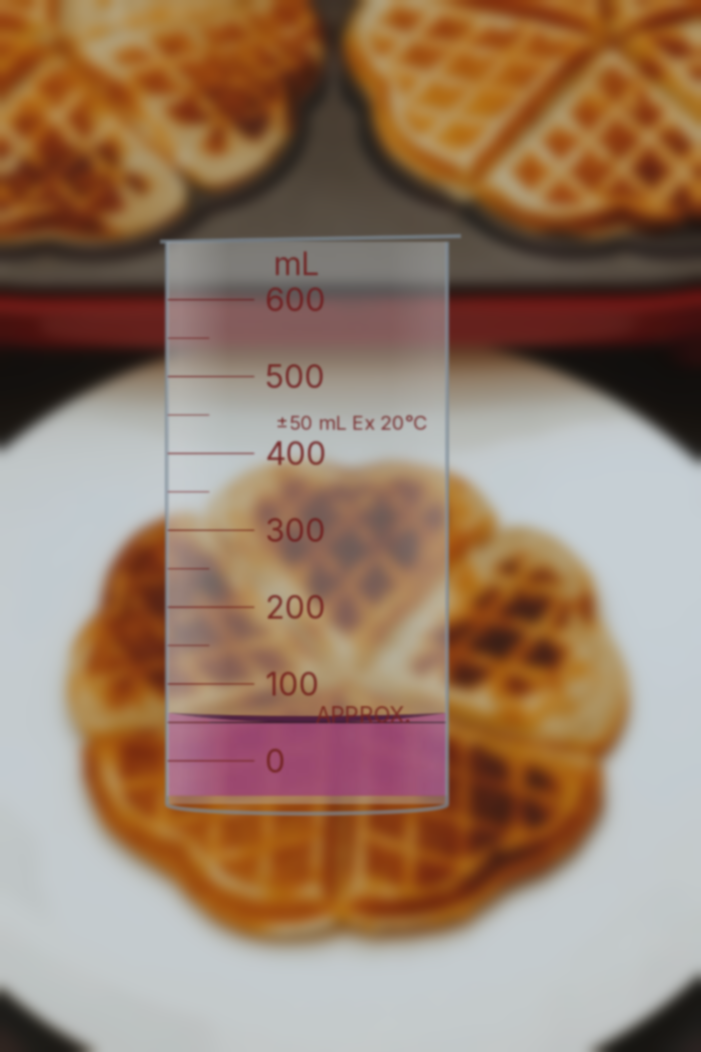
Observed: 50 mL
